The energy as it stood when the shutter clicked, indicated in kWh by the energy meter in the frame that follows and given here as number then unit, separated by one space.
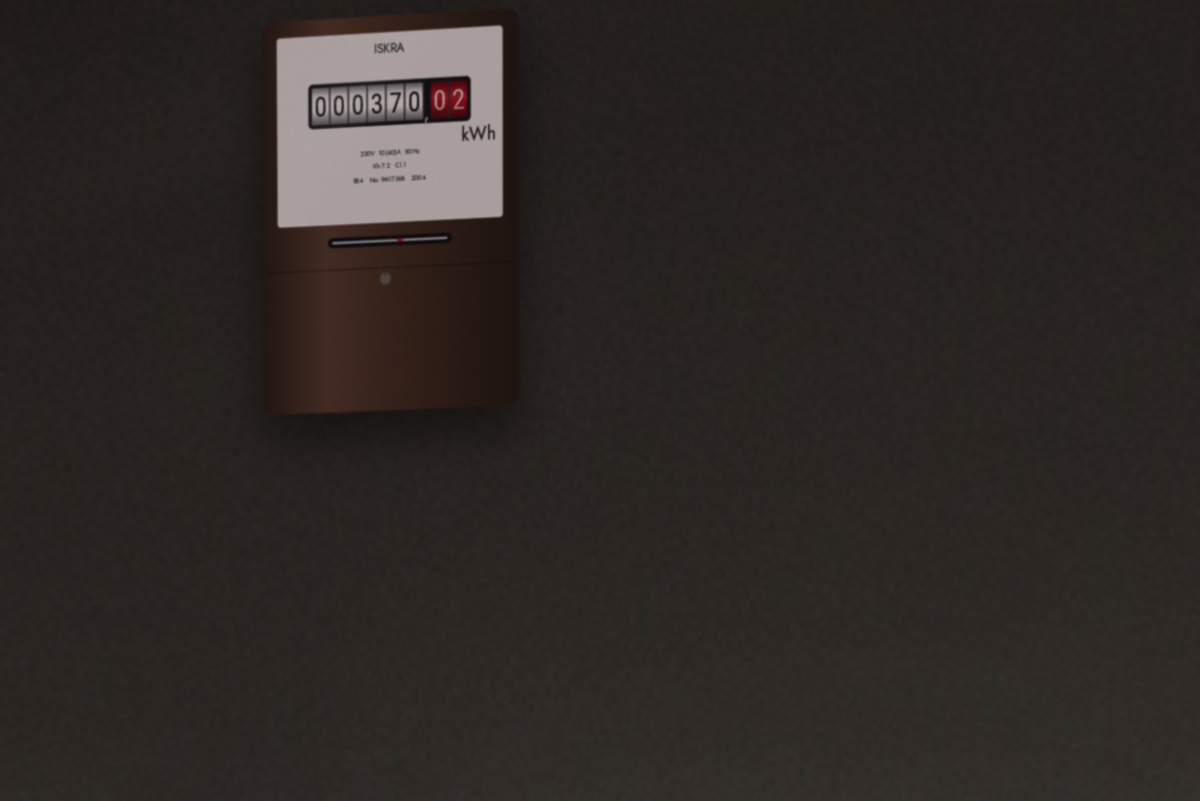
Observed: 370.02 kWh
